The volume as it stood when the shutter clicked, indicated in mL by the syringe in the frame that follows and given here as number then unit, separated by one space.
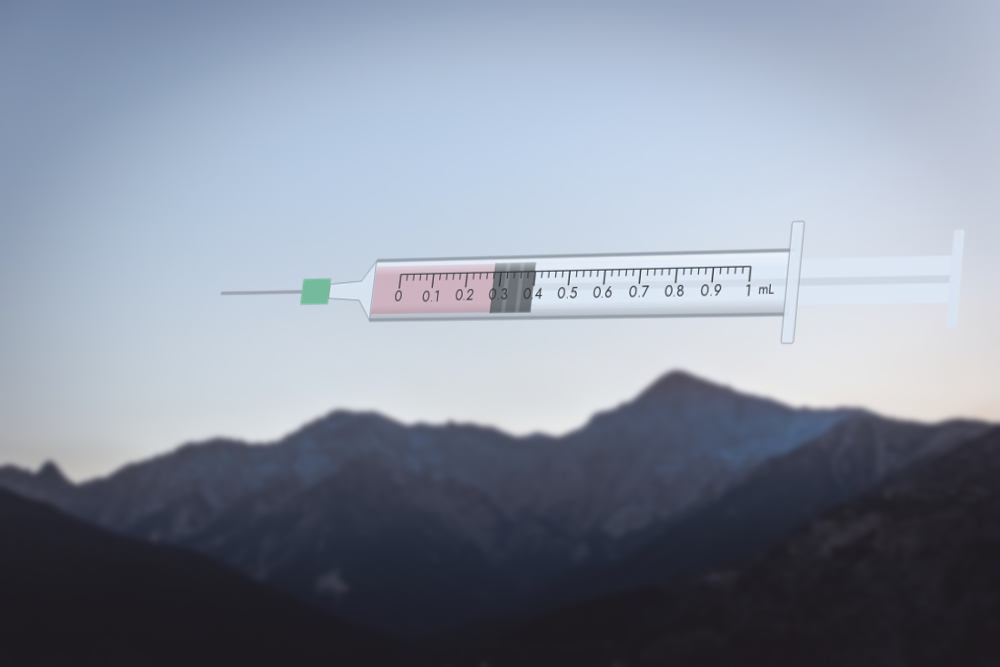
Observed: 0.28 mL
